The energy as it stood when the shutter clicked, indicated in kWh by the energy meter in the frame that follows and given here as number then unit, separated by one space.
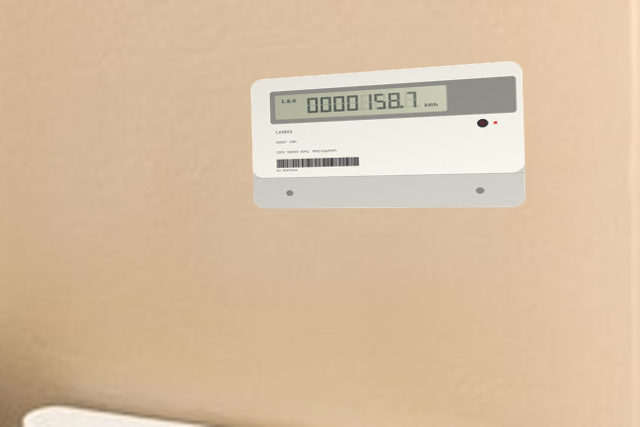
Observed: 158.7 kWh
